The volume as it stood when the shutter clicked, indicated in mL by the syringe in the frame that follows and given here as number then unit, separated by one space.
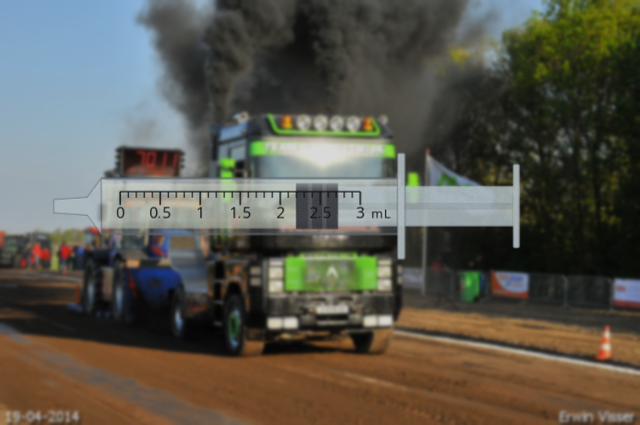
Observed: 2.2 mL
